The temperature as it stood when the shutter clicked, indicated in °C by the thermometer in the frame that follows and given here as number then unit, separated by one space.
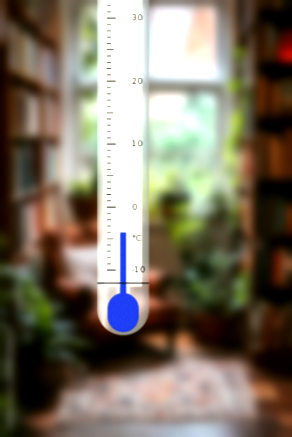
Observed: -4 °C
